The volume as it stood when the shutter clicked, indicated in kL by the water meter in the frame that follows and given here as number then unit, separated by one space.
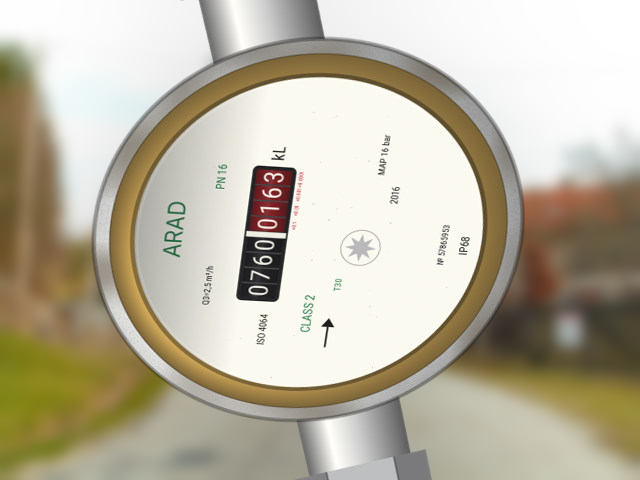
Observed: 760.0163 kL
